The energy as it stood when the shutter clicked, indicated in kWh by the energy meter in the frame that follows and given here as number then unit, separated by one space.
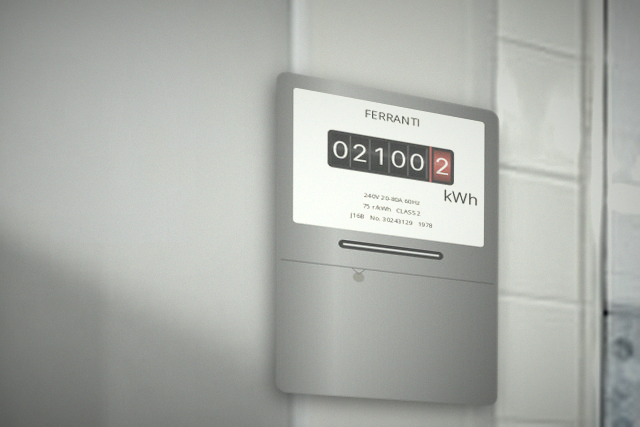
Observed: 2100.2 kWh
